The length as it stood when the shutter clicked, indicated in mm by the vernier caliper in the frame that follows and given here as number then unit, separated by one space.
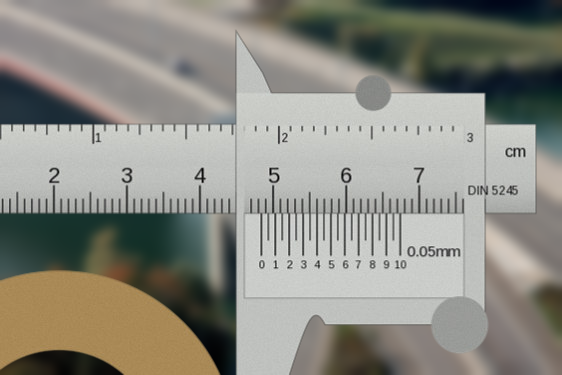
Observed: 48.4 mm
